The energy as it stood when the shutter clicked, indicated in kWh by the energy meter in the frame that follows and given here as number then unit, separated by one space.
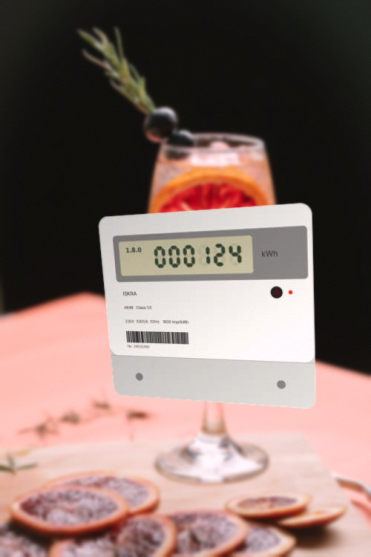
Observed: 124 kWh
